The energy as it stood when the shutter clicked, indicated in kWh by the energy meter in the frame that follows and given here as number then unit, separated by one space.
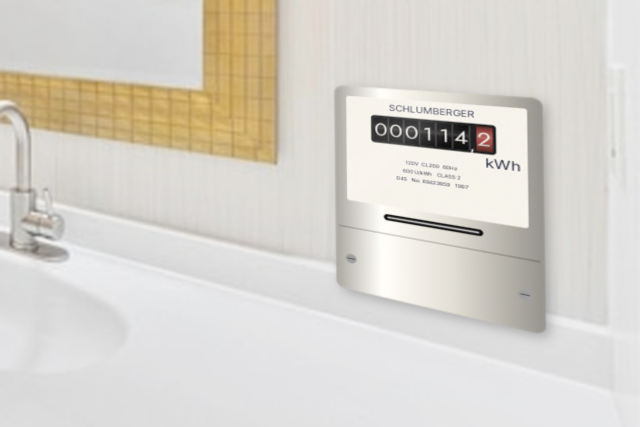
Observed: 114.2 kWh
